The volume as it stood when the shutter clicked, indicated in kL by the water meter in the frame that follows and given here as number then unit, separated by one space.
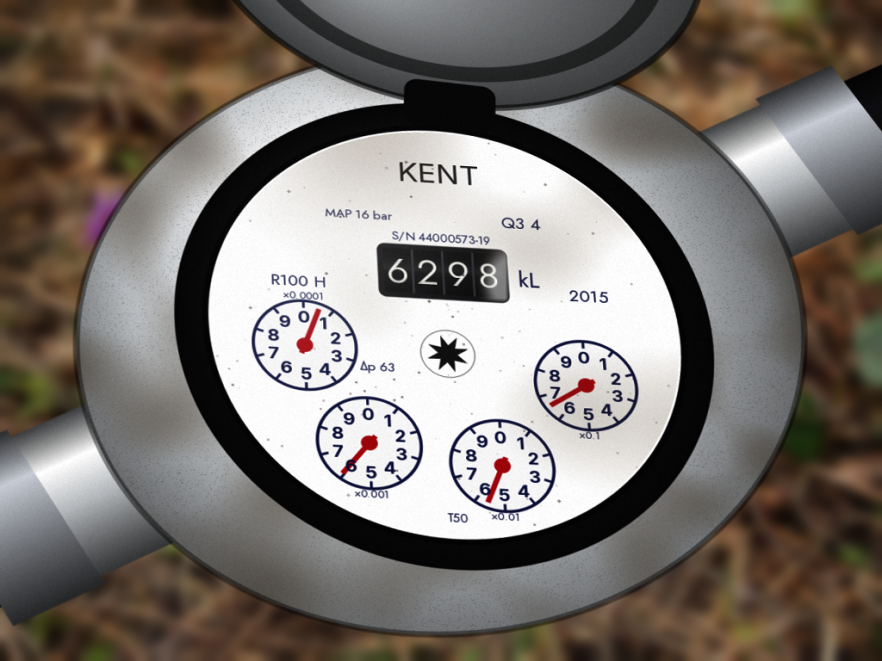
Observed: 6298.6560 kL
